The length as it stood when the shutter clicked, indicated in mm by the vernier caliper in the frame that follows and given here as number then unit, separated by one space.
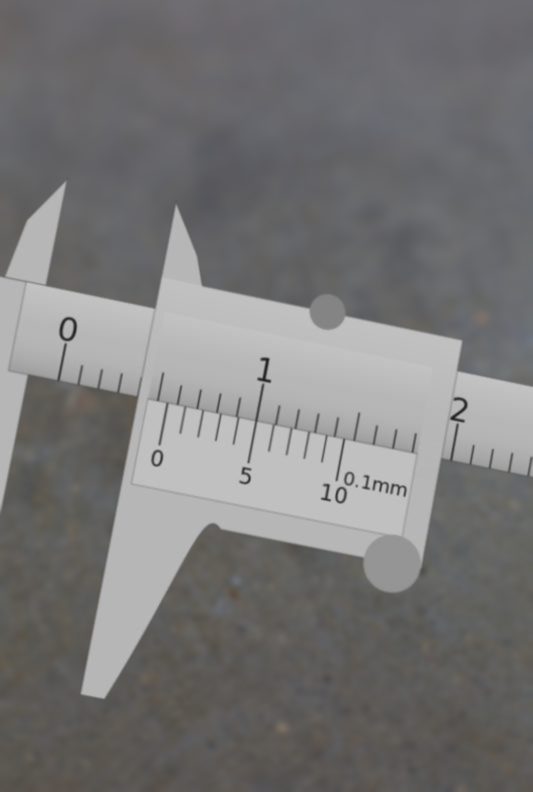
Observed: 5.5 mm
